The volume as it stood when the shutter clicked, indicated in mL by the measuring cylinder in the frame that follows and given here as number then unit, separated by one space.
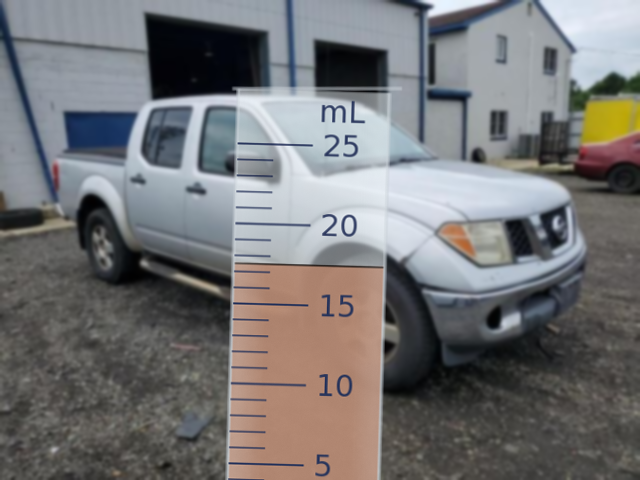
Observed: 17.5 mL
